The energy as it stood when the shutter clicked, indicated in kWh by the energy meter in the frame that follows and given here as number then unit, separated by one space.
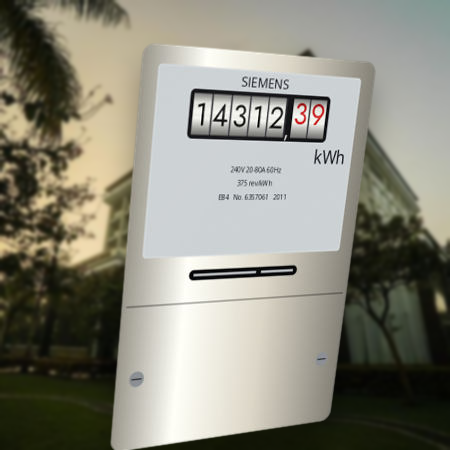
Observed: 14312.39 kWh
